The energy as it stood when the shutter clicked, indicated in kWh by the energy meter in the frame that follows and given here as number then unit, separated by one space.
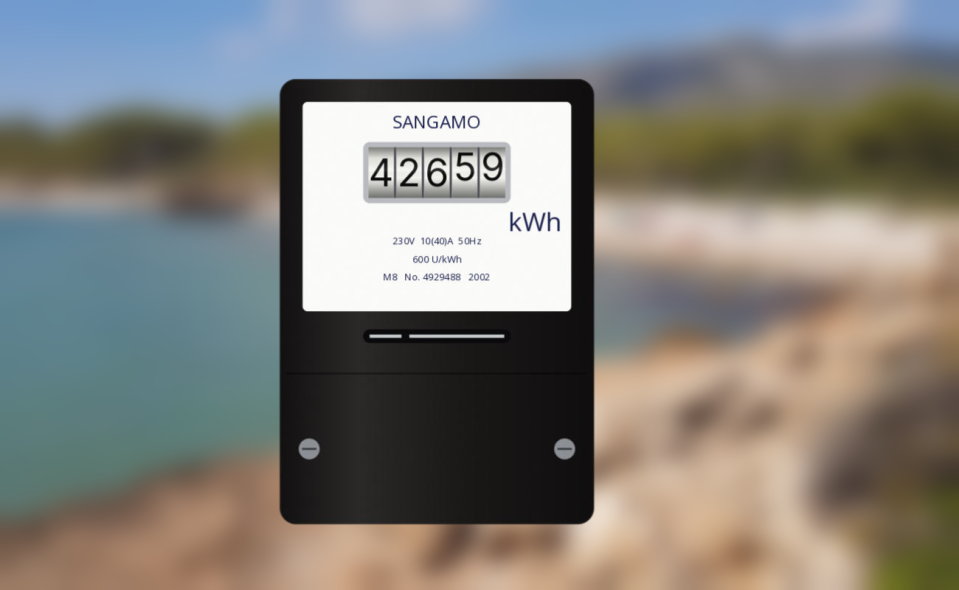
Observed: 42659 kWh
